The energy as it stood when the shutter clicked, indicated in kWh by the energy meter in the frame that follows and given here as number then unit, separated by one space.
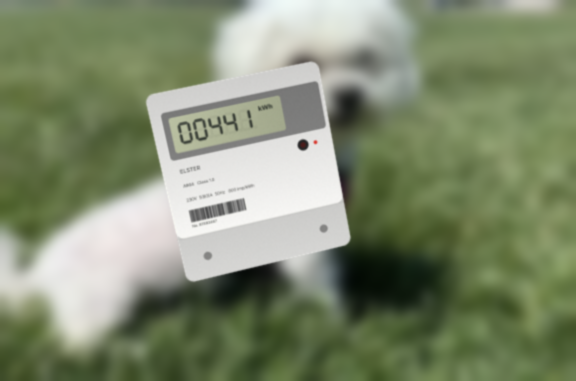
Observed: 441 kWh
